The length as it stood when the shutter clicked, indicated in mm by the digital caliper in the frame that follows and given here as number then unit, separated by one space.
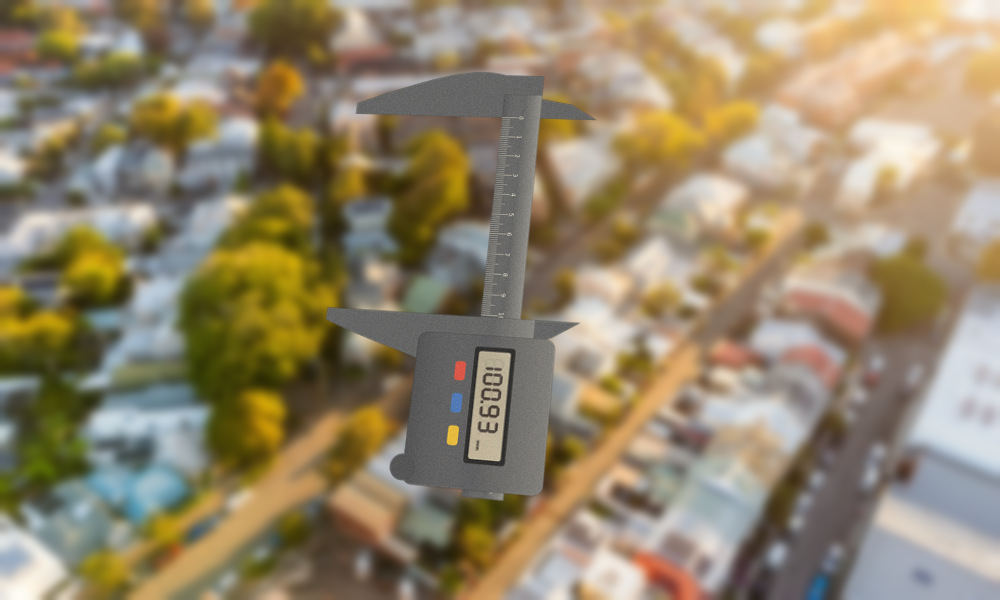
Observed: 100.93 mm
